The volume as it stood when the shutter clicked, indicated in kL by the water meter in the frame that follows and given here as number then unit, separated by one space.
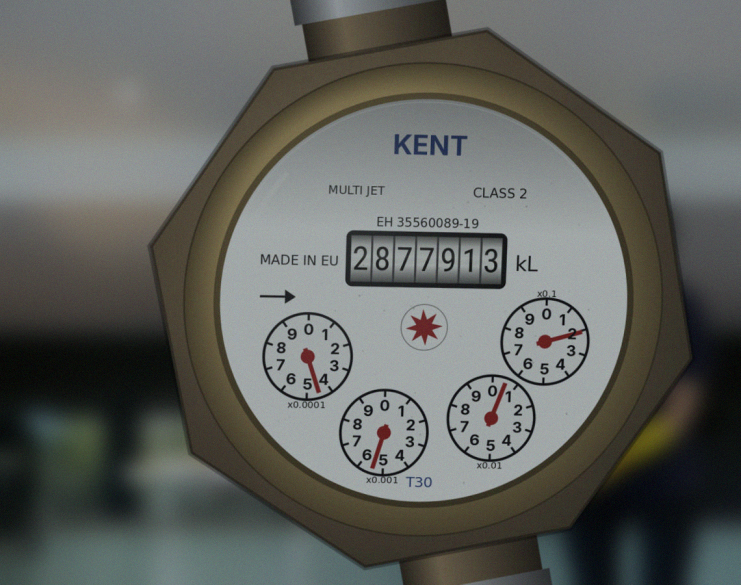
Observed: 2877913.2054 kL
